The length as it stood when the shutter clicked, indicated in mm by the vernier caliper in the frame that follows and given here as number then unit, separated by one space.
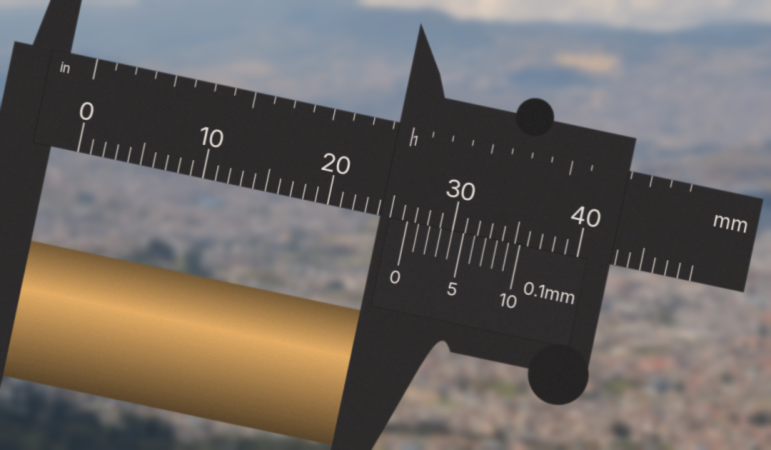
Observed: 26.4 mm
